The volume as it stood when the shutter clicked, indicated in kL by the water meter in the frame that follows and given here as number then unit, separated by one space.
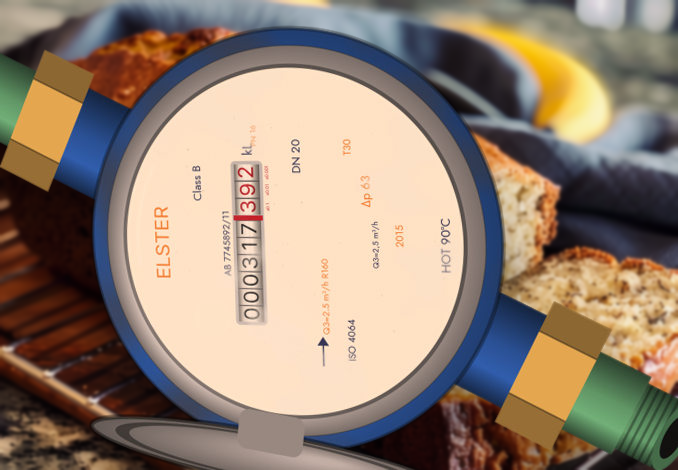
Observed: 317.392 kL
